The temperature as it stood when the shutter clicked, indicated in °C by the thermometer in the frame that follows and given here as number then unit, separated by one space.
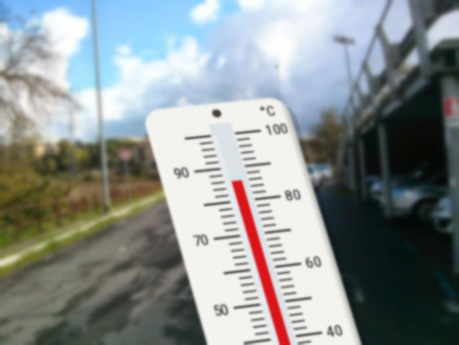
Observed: 86 °C
